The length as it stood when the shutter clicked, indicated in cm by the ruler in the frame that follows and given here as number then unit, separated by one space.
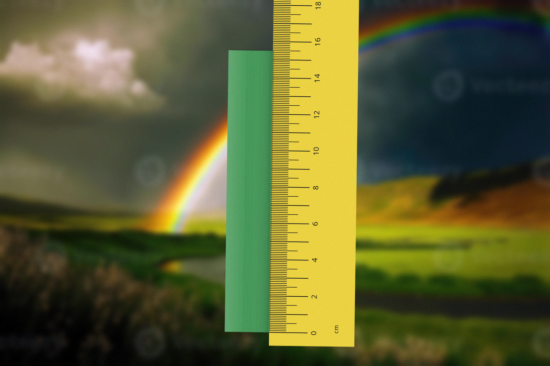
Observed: 15.5 cm
